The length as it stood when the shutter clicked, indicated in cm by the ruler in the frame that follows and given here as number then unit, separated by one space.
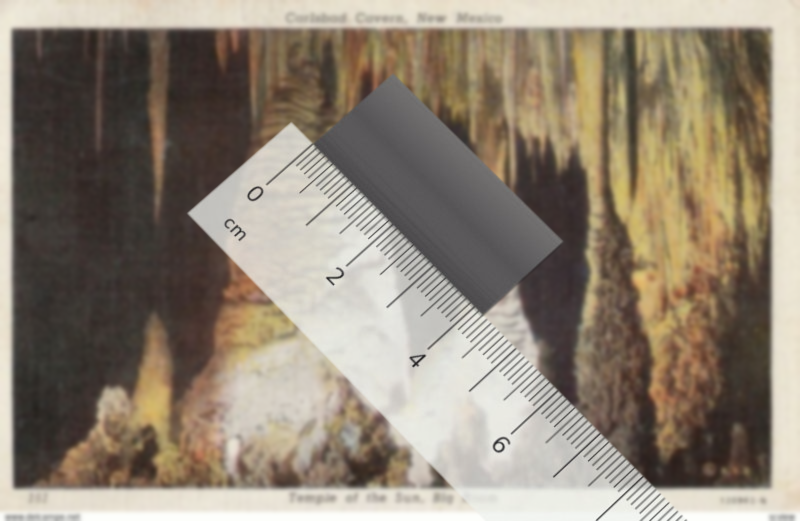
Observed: 4.2 cm
